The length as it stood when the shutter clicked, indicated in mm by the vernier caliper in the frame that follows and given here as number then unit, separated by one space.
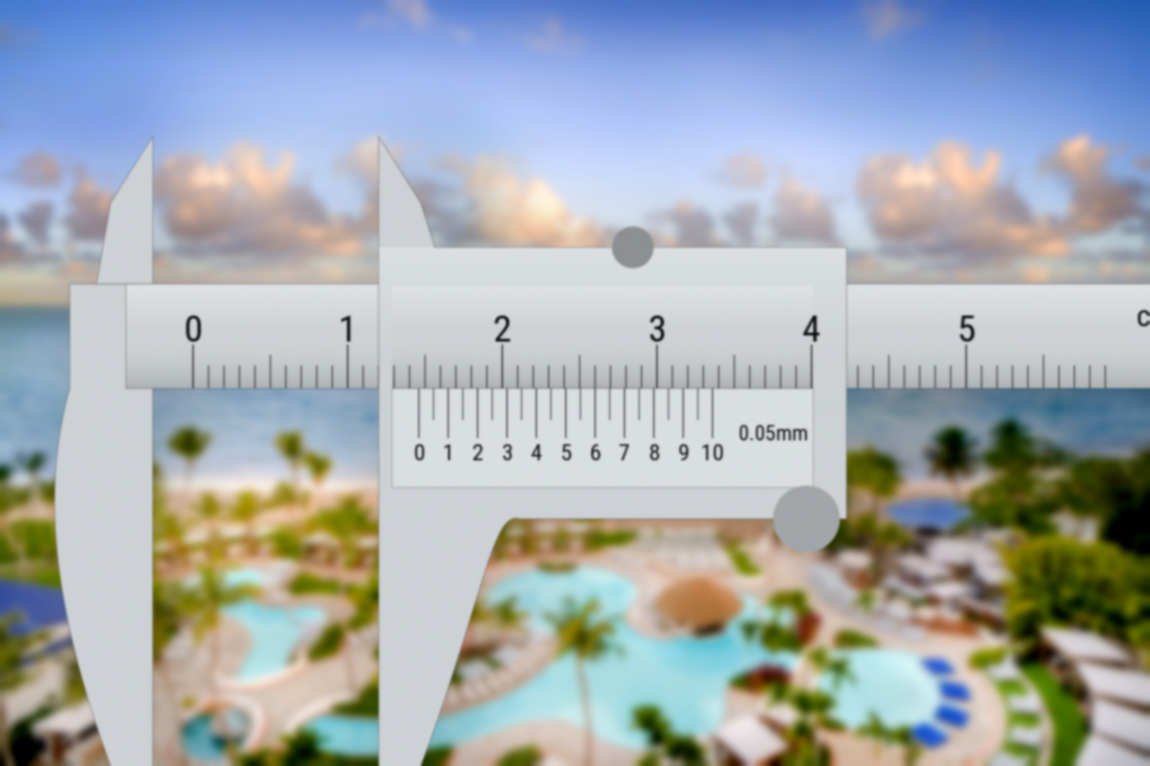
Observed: 14.6 mm
